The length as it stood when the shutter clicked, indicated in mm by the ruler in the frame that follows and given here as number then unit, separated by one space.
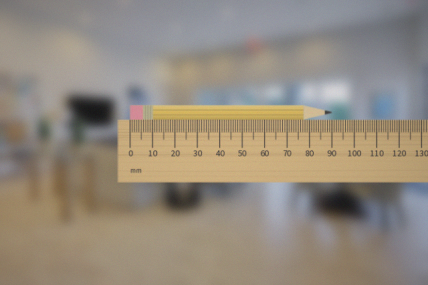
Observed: 90 mm
